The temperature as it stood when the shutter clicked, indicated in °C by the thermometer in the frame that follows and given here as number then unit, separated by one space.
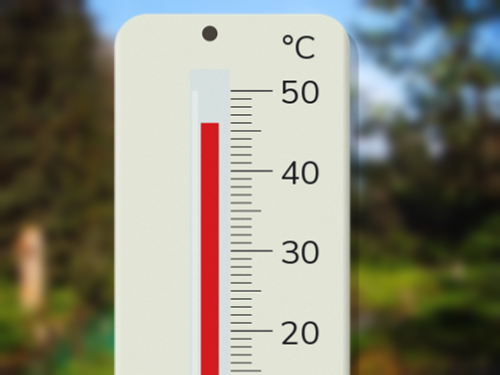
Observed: 46 °C
